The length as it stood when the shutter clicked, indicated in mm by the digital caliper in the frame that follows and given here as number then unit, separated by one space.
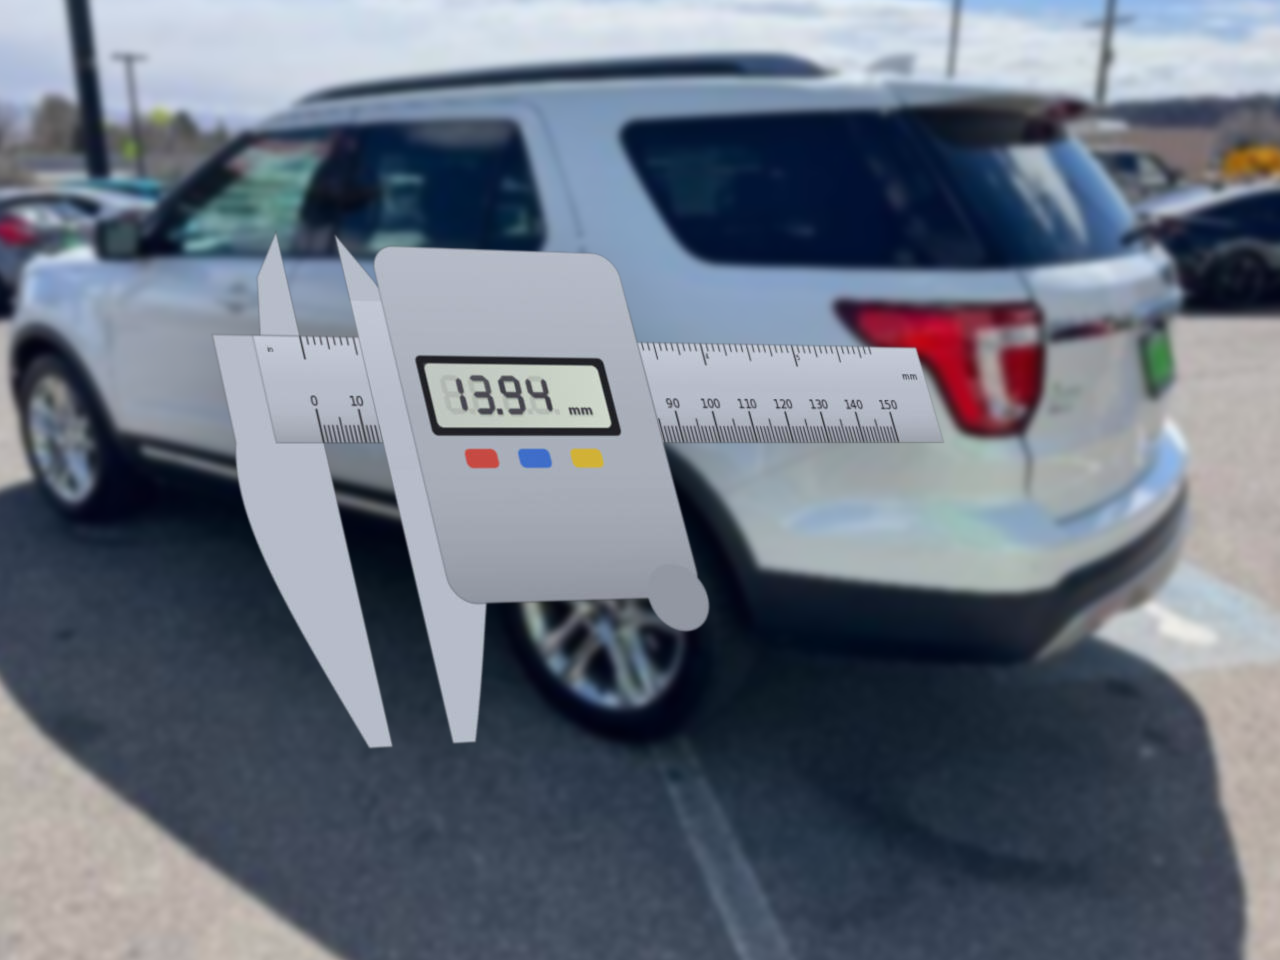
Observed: 13.94 mm
